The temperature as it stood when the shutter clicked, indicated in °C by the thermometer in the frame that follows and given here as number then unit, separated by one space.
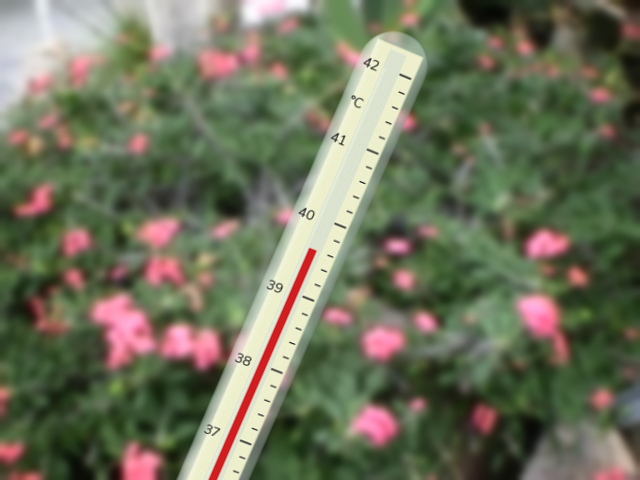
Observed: 39.6 °C
